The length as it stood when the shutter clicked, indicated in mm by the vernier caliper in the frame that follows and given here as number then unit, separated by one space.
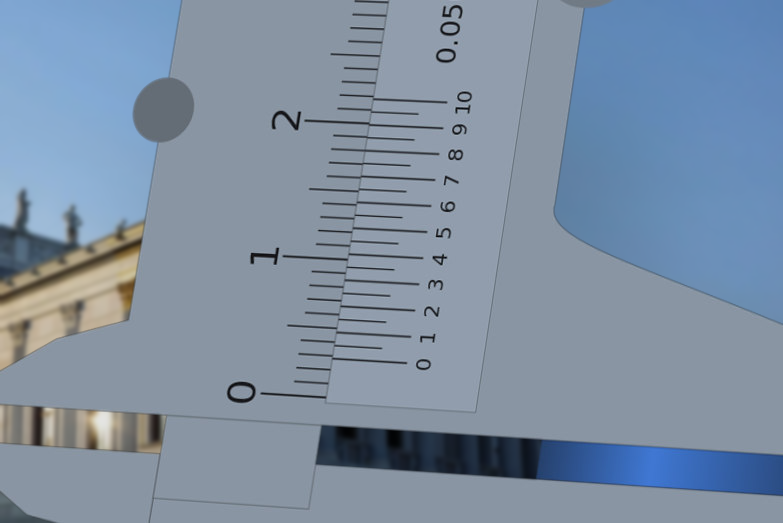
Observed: 2.8 mm
